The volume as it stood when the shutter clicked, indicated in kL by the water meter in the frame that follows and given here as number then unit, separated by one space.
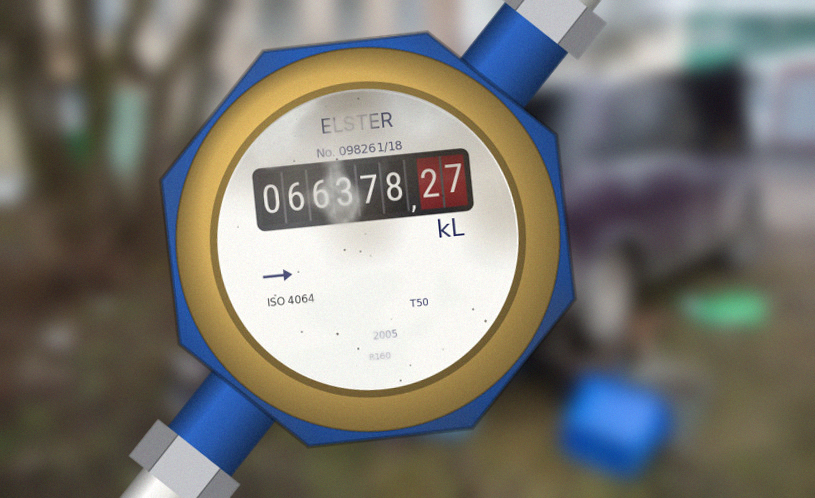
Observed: 66378.27 kL
